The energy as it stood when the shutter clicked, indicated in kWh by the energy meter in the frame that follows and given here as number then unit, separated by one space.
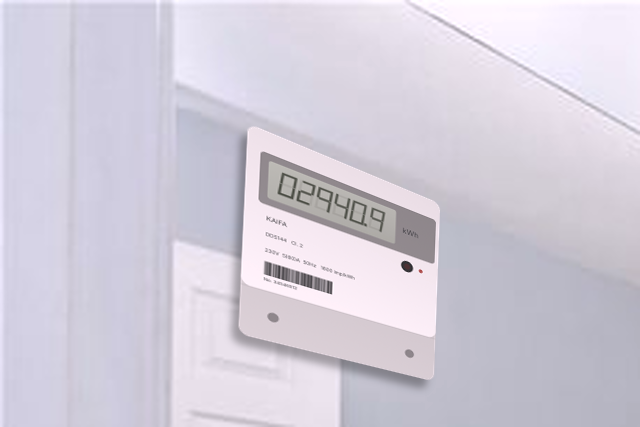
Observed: 2940.9 kWh
